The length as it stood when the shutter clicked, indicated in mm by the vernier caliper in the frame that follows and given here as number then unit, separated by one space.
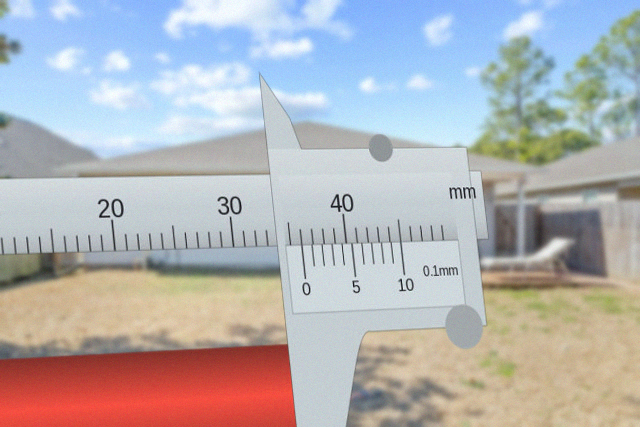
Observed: 36.0 mm
